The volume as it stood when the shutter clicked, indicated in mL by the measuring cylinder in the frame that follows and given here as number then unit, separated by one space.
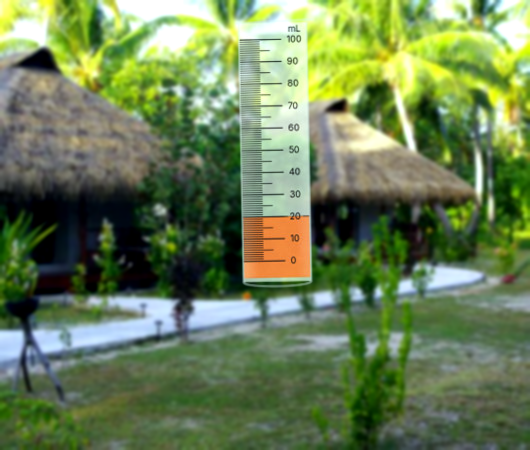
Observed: 20 mL
